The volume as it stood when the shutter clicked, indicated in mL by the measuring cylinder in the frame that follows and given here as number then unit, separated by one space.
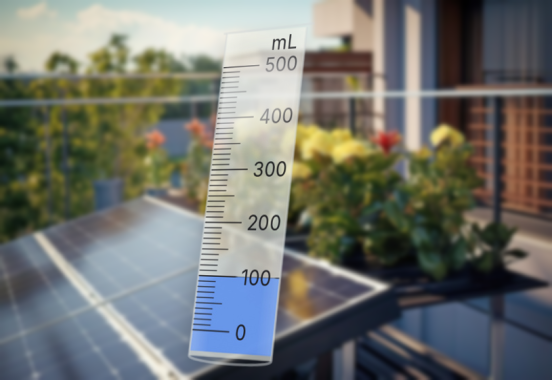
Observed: 100 mL
